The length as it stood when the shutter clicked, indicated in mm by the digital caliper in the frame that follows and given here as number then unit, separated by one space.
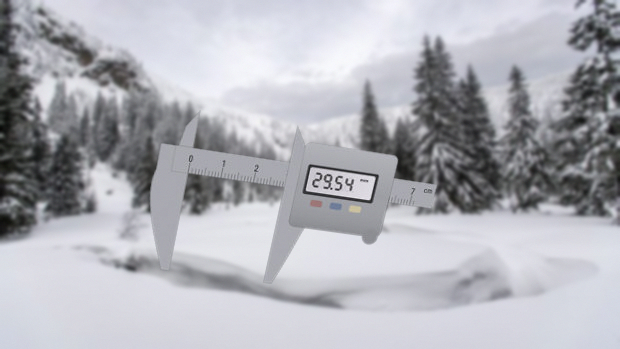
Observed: 29.54 mm
